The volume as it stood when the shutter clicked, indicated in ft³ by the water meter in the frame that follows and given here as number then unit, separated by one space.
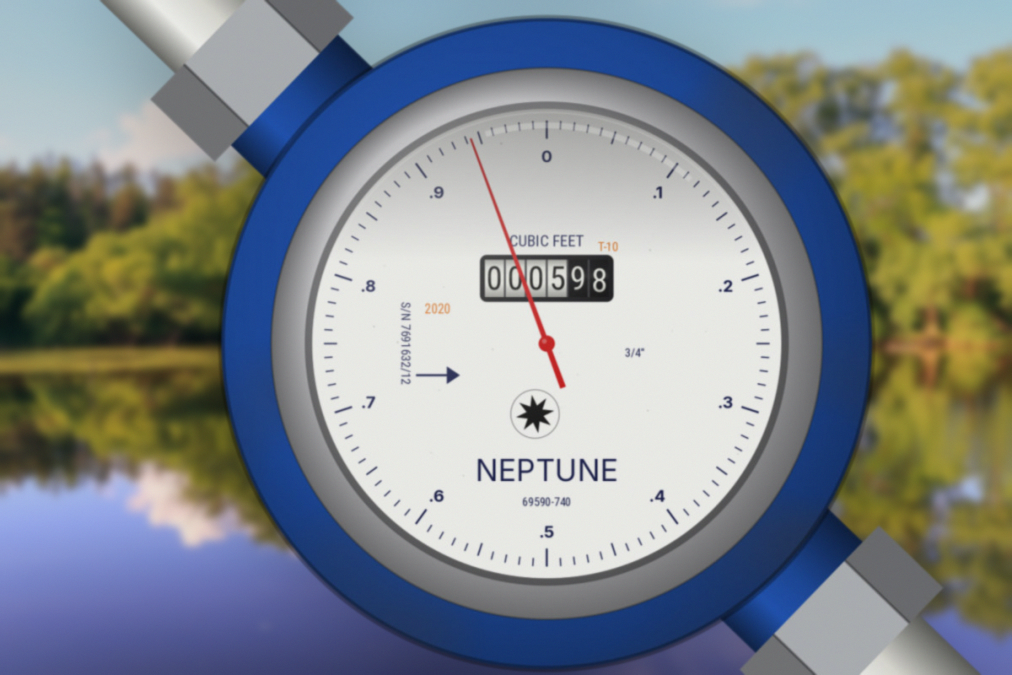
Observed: 597.94 ft³
